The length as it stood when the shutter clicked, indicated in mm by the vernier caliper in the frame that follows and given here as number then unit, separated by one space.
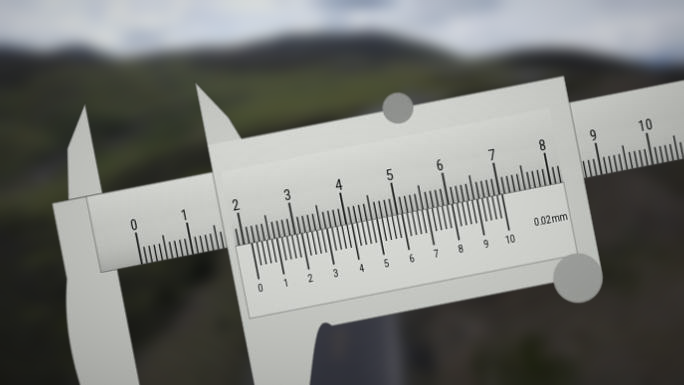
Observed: 21.5 mm
